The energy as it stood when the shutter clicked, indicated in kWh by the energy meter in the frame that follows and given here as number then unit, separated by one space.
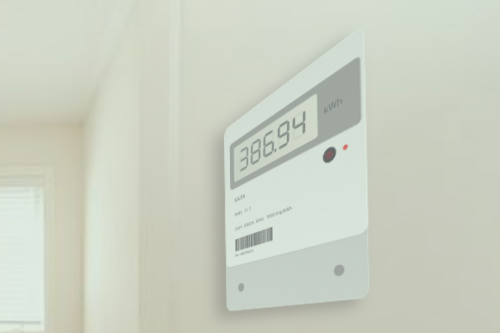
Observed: 386.94 kWh
